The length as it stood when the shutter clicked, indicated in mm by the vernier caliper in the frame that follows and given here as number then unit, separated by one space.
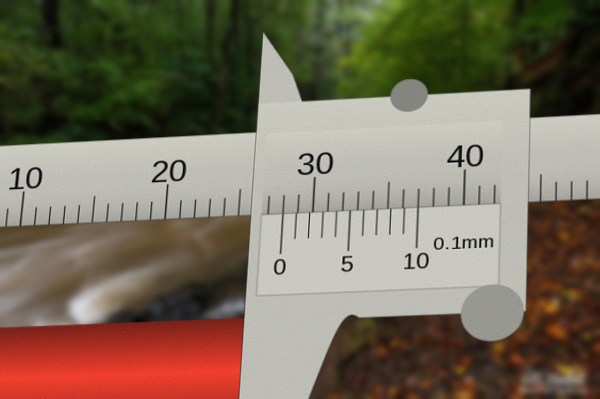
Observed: 28.0 mm
